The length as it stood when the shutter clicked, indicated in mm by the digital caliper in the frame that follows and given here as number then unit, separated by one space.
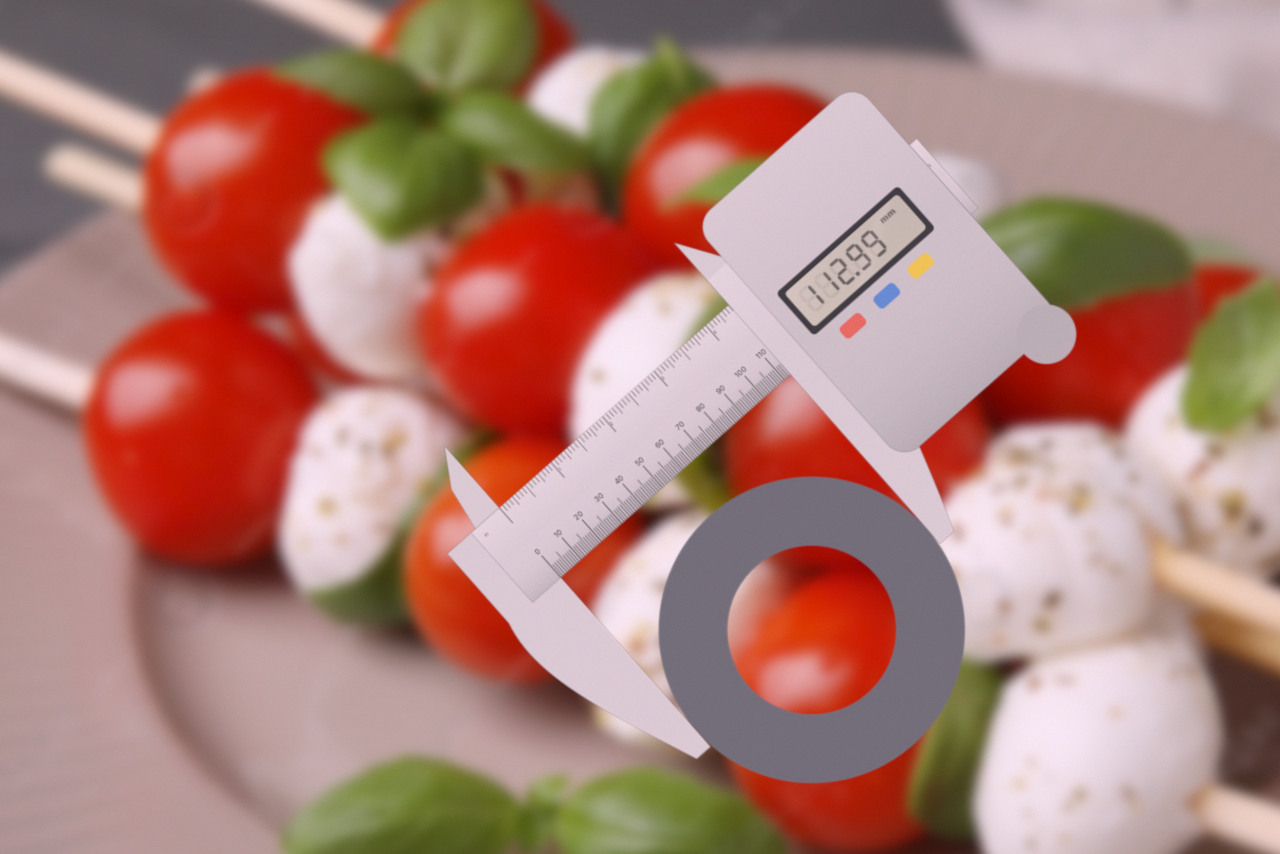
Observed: 112.99 mm
